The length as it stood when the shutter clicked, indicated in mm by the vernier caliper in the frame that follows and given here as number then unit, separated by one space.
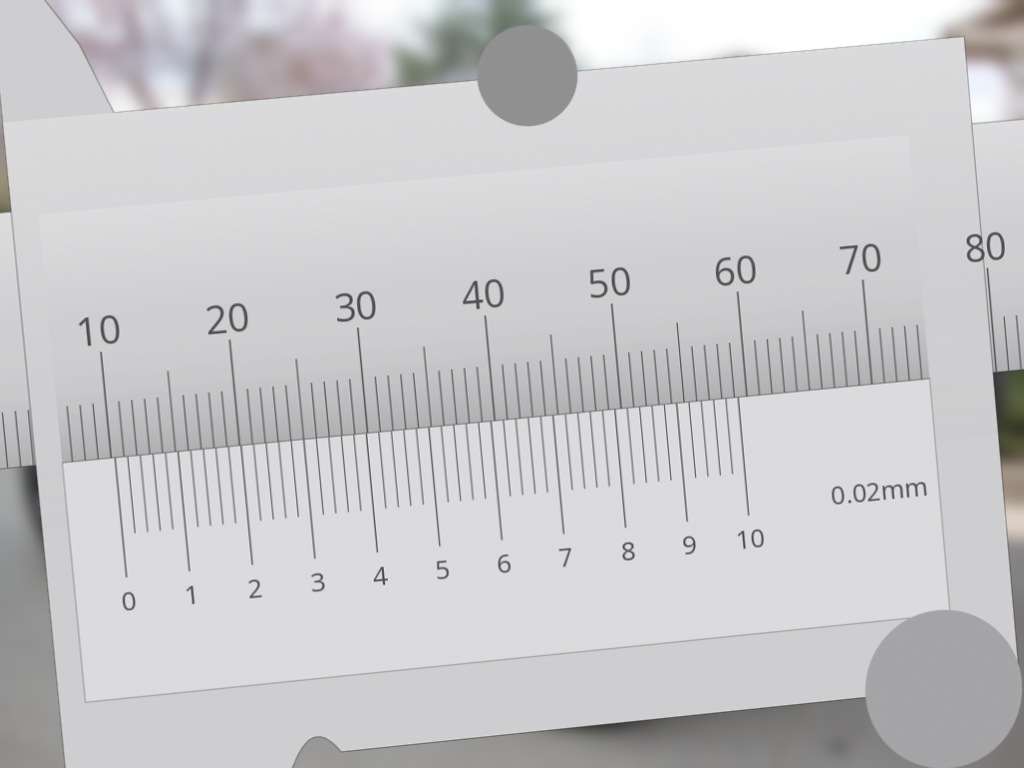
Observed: 10.3 mm
